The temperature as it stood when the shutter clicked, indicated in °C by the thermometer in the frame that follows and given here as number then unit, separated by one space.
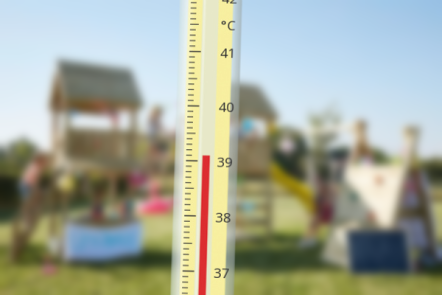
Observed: 39.1 °C
